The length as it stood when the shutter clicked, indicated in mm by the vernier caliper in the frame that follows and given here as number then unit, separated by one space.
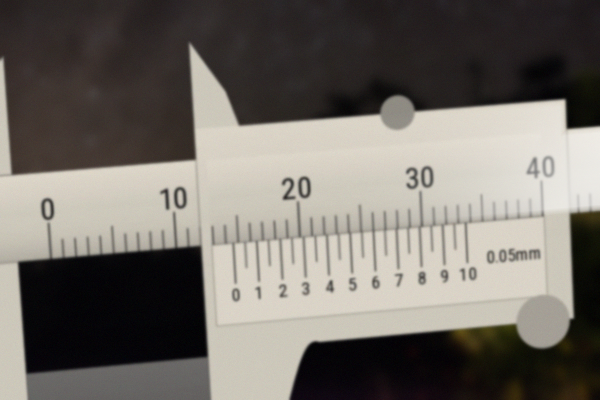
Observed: 14.6 mm
